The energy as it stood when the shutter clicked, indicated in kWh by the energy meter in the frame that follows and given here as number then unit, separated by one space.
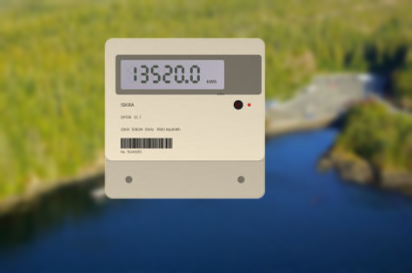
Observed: 13520.0 kWh
